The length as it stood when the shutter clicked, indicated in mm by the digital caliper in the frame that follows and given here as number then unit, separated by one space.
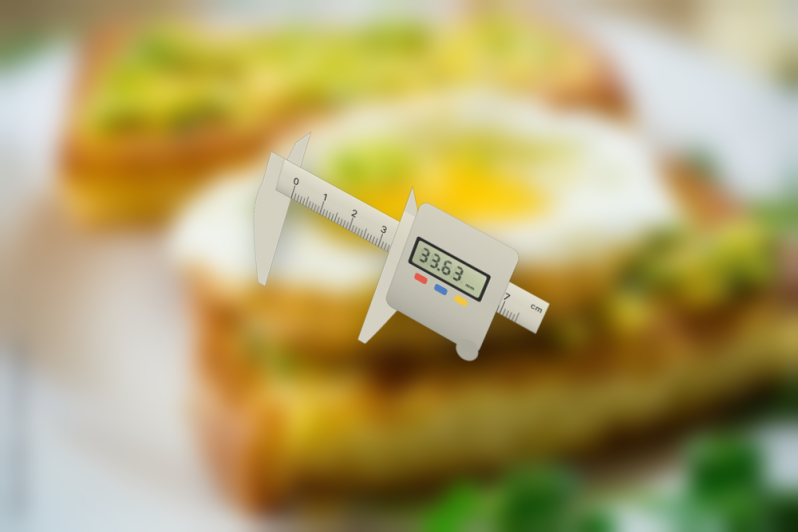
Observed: 33.63 mm
